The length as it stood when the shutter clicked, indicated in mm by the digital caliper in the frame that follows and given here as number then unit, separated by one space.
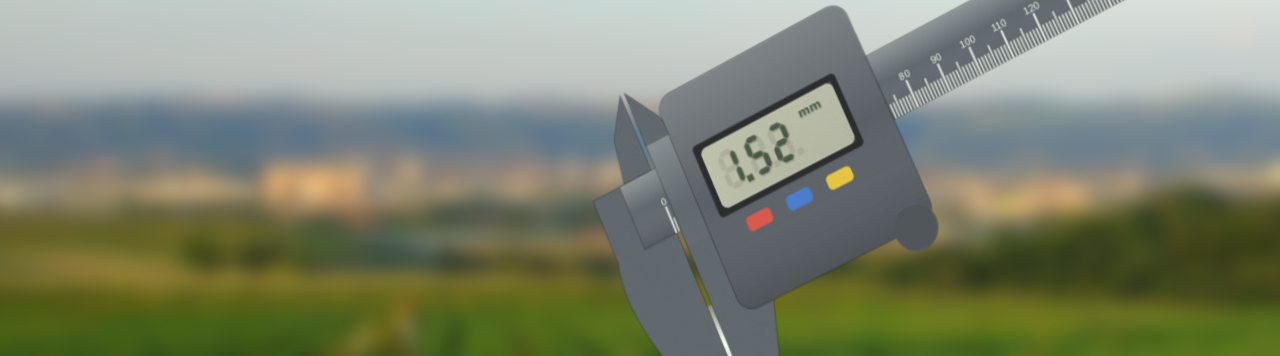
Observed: 1.52 mm
